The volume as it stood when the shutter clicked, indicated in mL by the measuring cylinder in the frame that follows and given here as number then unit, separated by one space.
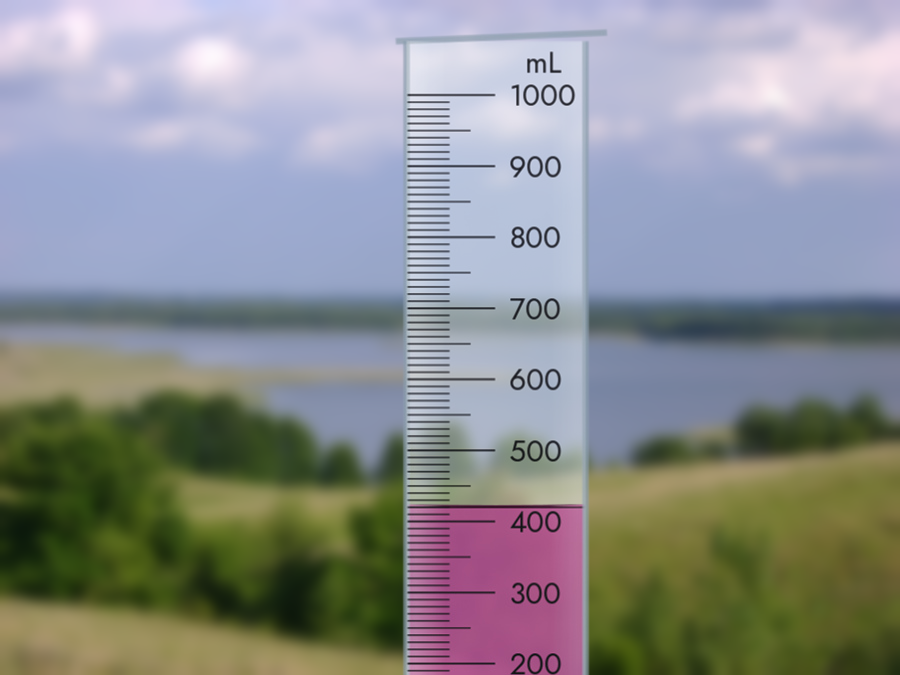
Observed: 420 mL
